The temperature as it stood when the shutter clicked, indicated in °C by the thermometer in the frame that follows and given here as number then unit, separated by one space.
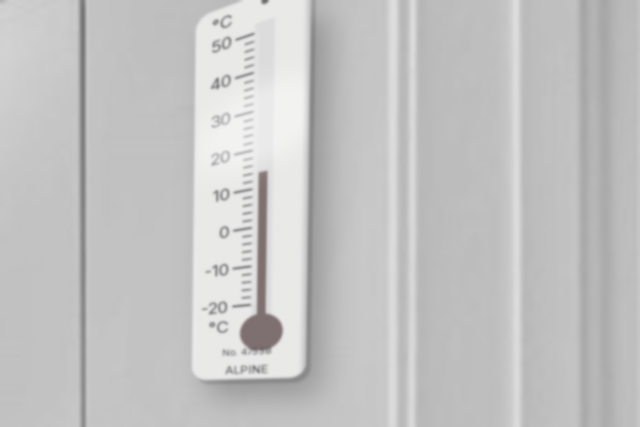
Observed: 14 °C
